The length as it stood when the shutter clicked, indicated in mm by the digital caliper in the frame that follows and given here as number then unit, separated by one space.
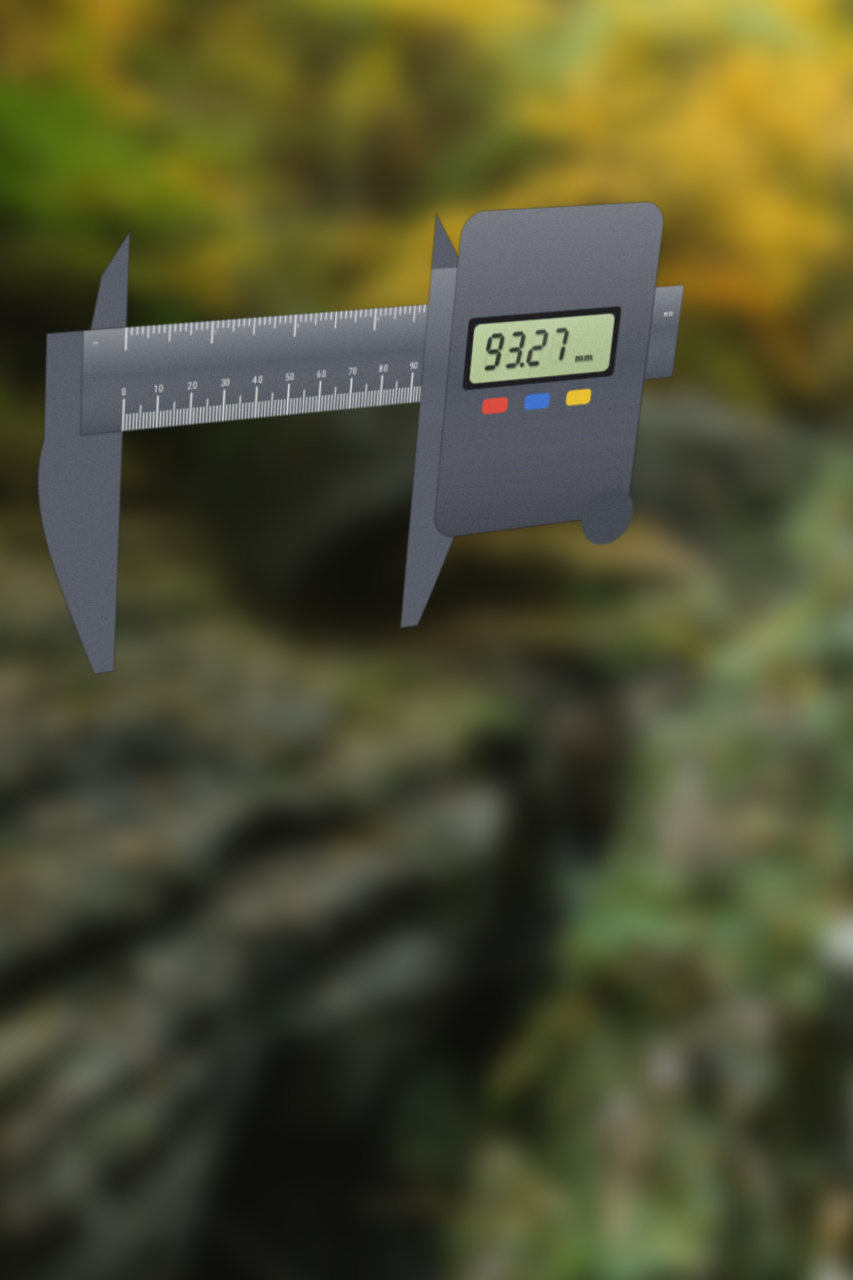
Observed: 93.27 mm
